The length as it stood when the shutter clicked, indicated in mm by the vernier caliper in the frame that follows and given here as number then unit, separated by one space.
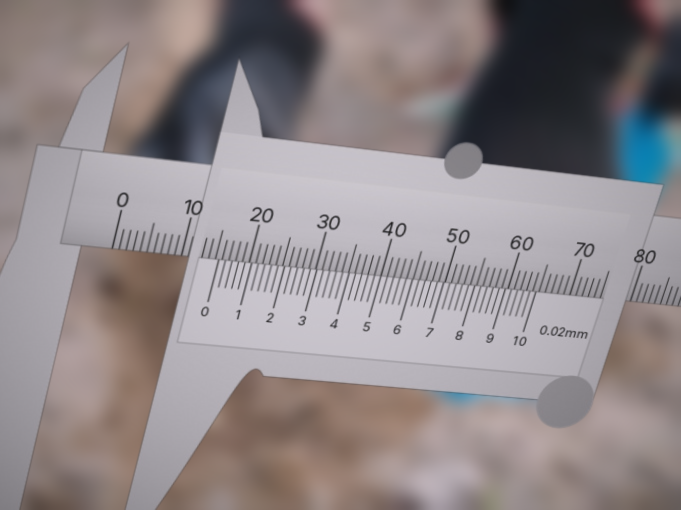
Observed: 15.5 mm
